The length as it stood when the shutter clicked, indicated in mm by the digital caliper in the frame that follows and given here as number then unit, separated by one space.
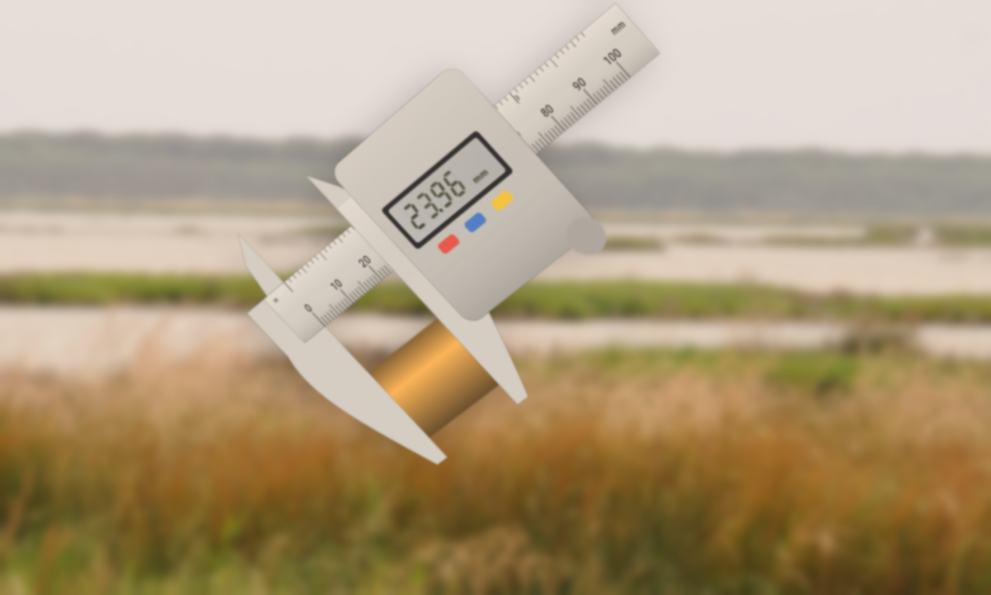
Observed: 23.96 mm
